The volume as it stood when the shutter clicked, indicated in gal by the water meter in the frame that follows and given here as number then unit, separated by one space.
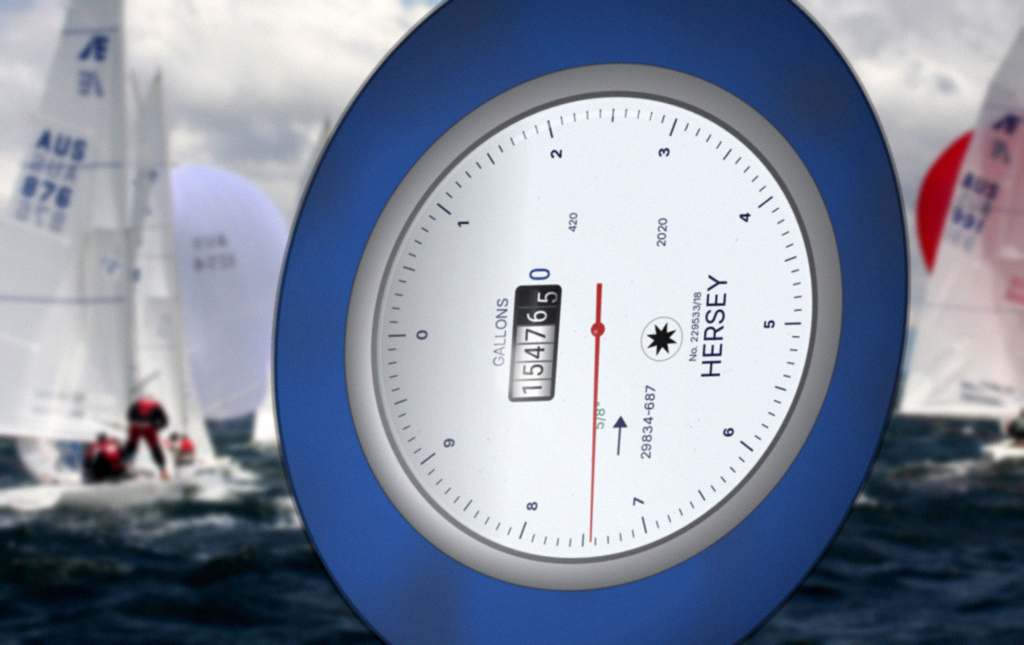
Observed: 1547647.4 gal
